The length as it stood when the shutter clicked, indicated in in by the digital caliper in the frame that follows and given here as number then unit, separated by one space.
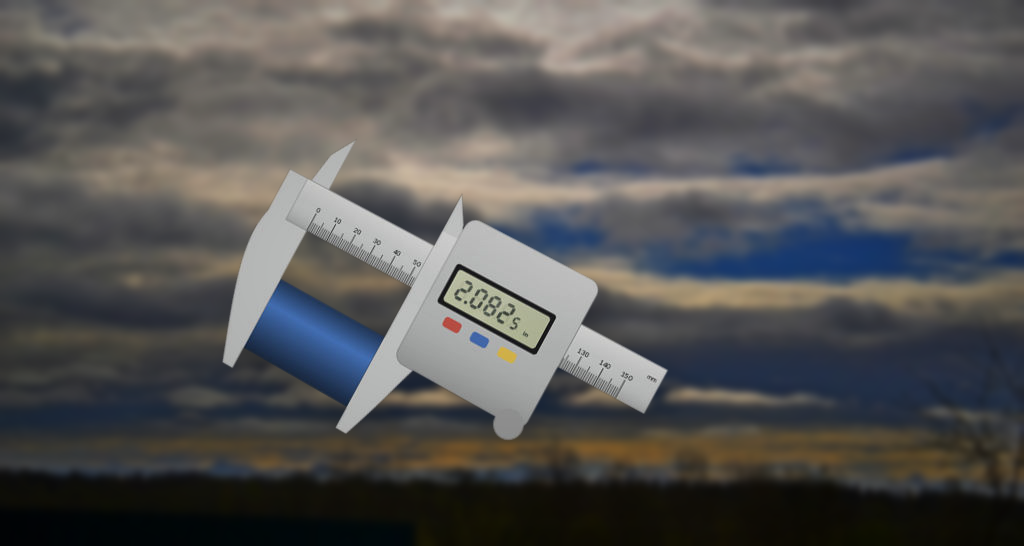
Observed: 2.0825 in
